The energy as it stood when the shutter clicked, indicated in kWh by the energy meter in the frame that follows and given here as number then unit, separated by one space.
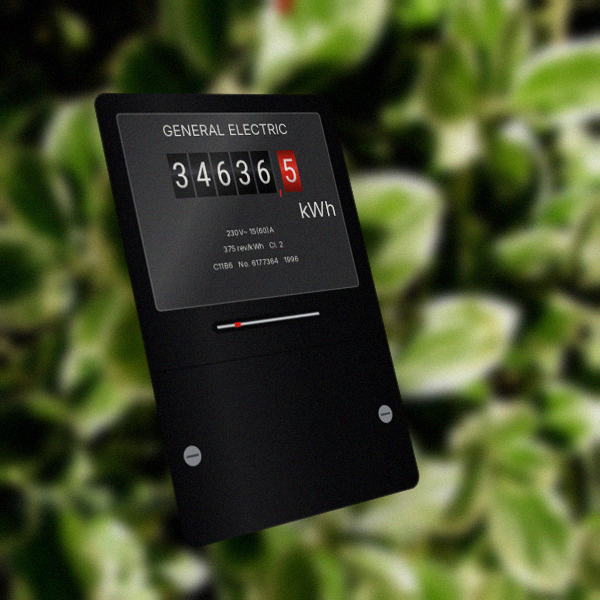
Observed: 34636.5 kWh
